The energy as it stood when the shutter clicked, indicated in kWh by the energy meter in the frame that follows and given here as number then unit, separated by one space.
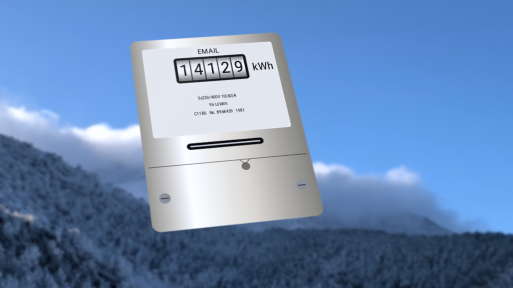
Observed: 14129 kWh
